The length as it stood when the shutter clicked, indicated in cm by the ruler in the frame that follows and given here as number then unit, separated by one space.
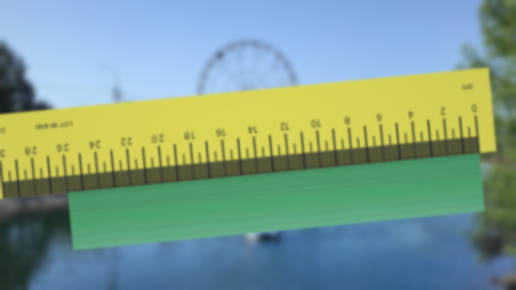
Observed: 26 cm
